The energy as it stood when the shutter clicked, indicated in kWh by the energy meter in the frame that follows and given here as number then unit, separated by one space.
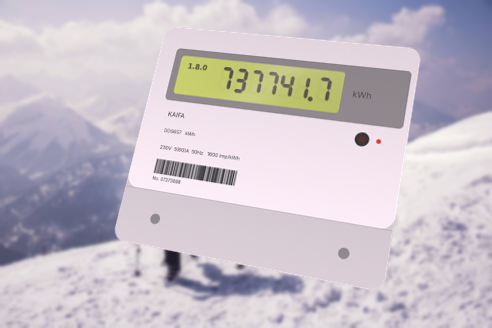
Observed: 737741.7 kWh
